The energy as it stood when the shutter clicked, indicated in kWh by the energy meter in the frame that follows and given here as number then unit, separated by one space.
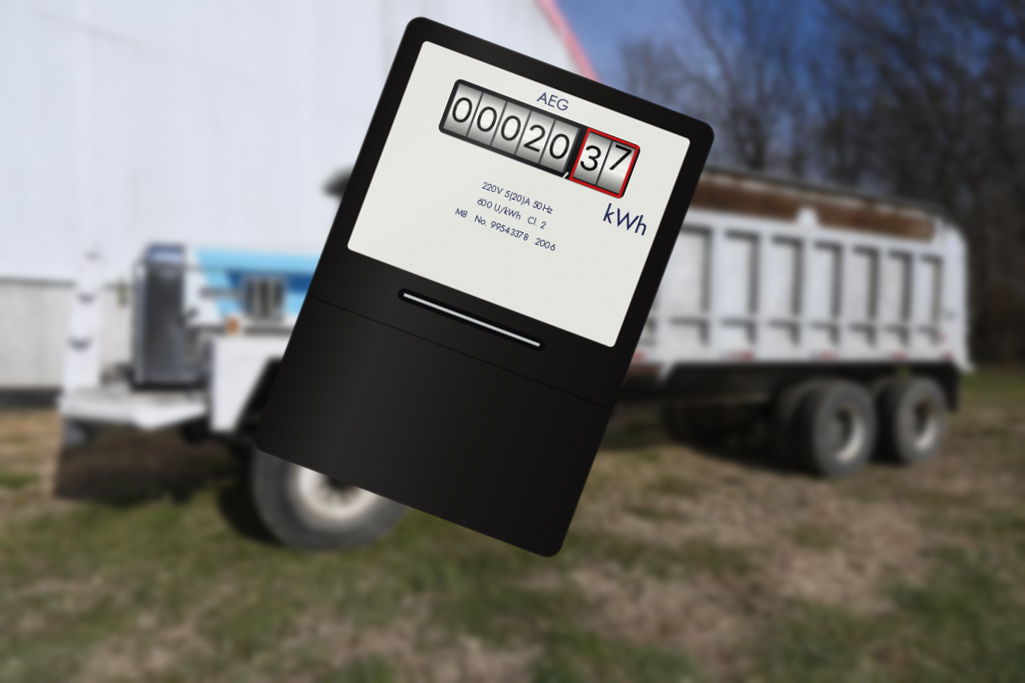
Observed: 20.37 kWh
